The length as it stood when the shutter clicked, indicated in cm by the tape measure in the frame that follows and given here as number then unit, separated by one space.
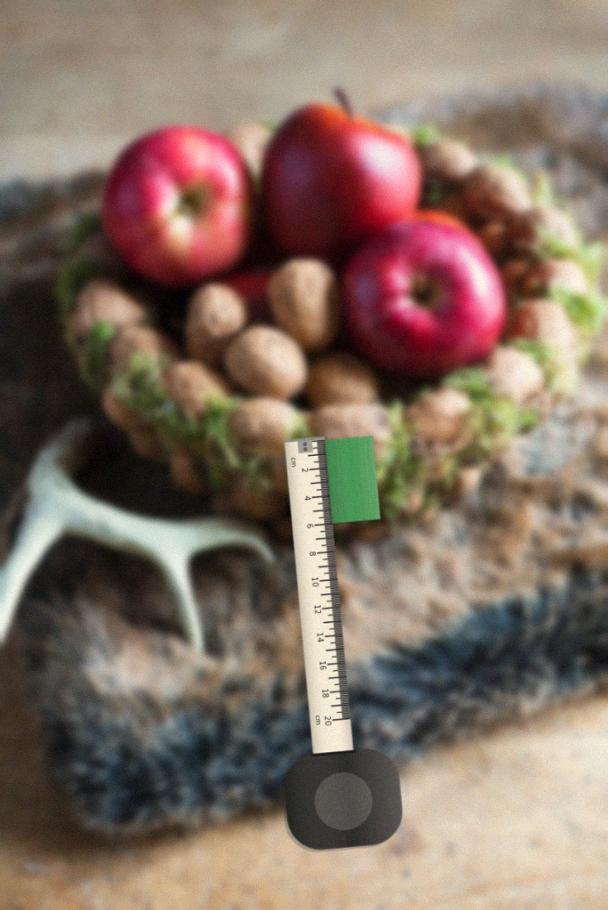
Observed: 6 cm
